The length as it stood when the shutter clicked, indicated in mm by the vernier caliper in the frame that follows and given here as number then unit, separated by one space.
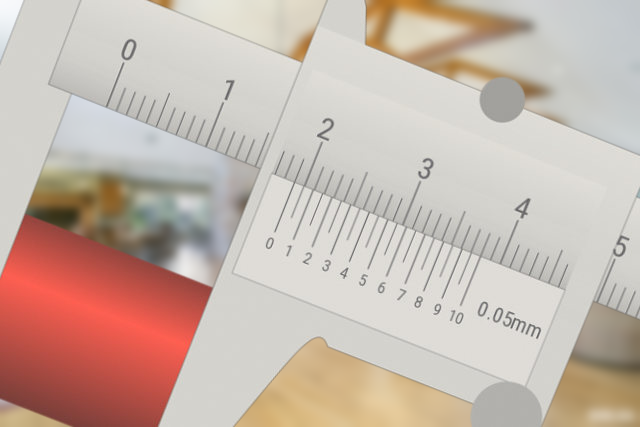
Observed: 19.0 mm
